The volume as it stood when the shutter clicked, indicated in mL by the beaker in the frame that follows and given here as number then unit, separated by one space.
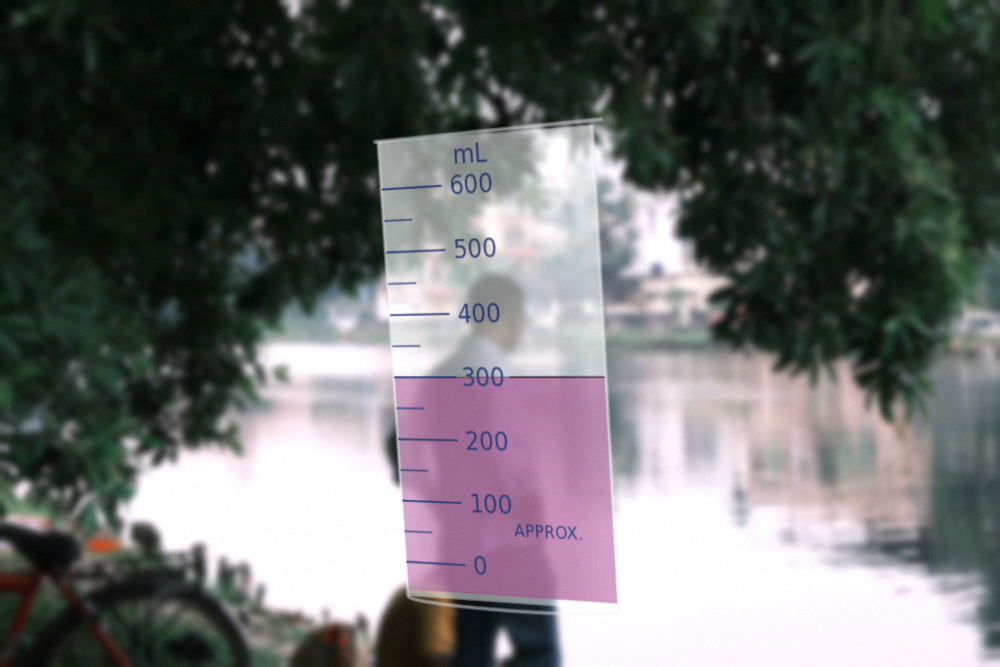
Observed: 300 mL
